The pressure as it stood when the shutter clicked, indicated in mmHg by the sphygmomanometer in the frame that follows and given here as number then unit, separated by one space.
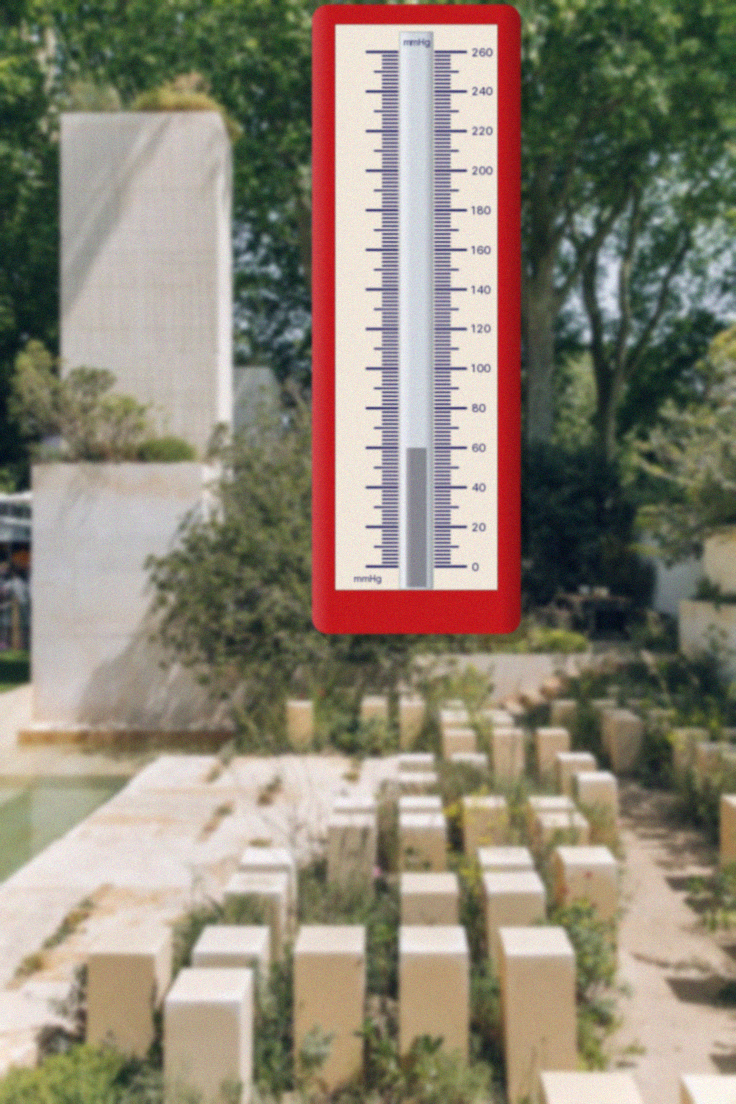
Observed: 60 mmHg
